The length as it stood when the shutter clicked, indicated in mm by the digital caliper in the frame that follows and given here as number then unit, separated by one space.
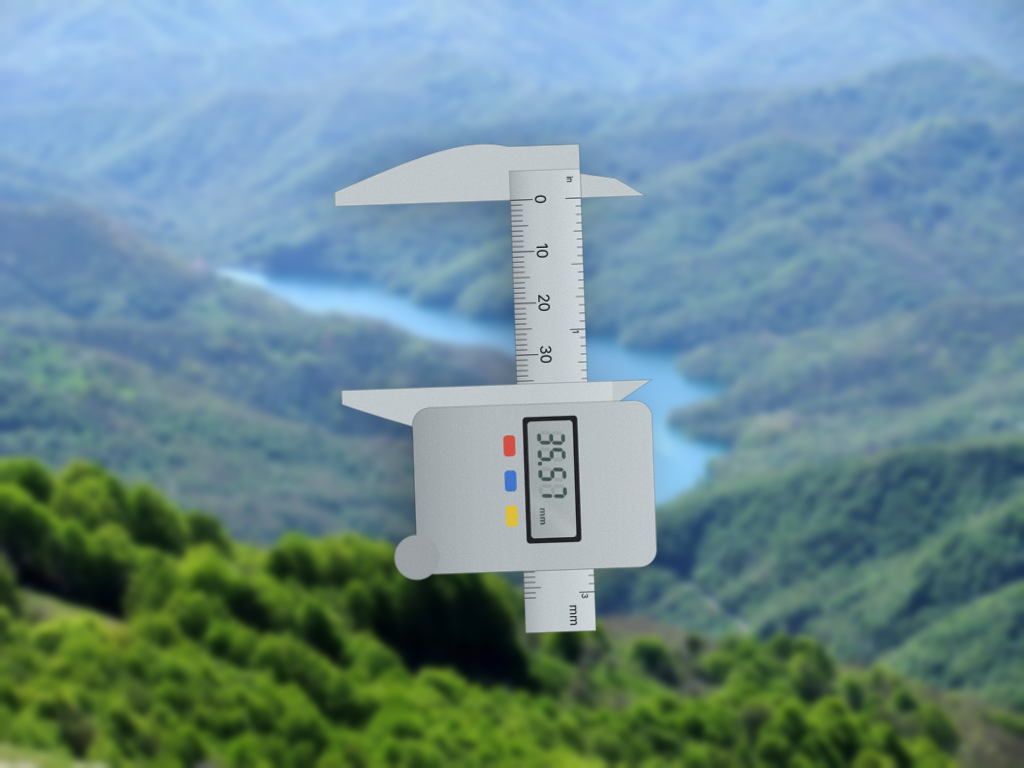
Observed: 35.57 mm
